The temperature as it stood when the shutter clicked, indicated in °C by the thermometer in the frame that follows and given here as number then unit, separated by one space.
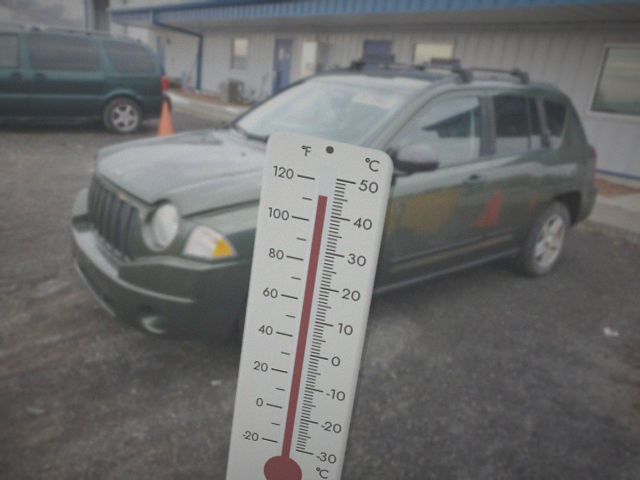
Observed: 45 °C
